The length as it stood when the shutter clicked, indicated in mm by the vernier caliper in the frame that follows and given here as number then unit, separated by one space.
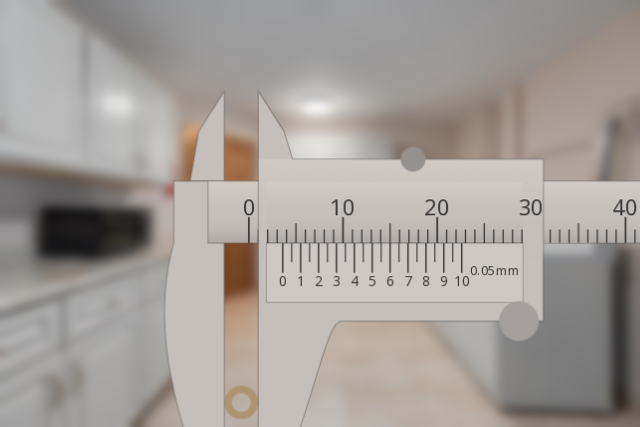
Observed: 3.6 mm
